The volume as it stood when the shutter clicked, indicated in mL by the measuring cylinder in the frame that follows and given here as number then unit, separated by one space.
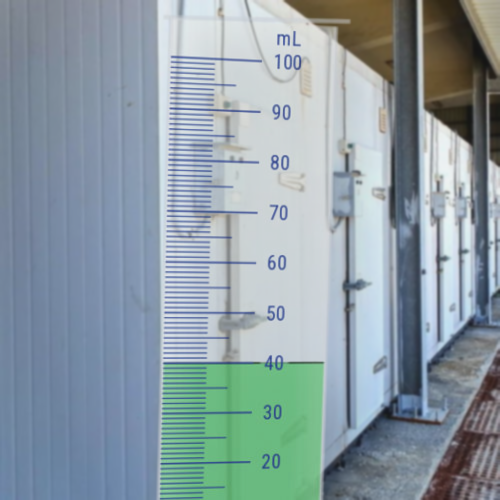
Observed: 40 mL
